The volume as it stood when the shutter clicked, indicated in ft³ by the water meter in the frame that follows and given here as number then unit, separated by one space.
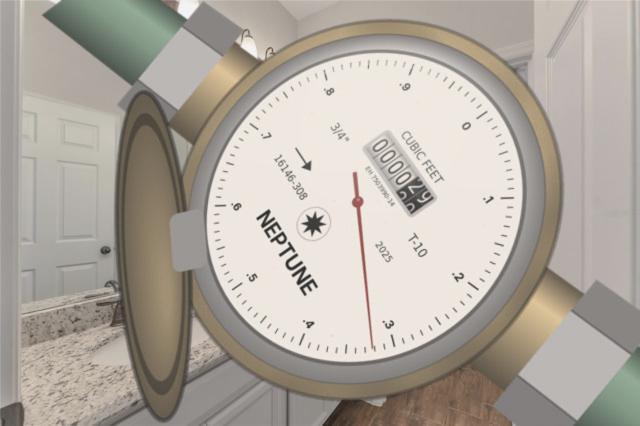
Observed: 29.32 ft³
